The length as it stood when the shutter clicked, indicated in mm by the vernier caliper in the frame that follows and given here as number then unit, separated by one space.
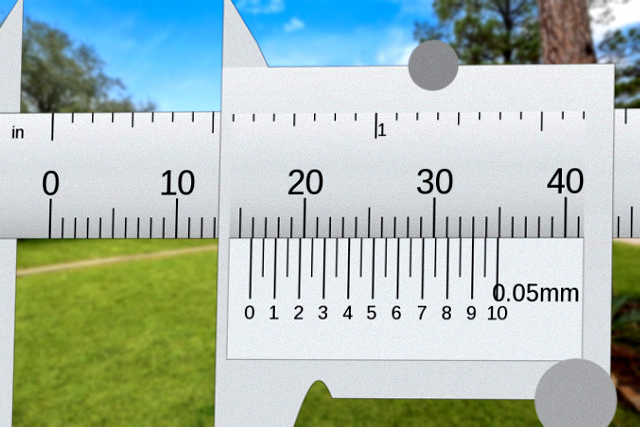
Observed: 15.9 mm
